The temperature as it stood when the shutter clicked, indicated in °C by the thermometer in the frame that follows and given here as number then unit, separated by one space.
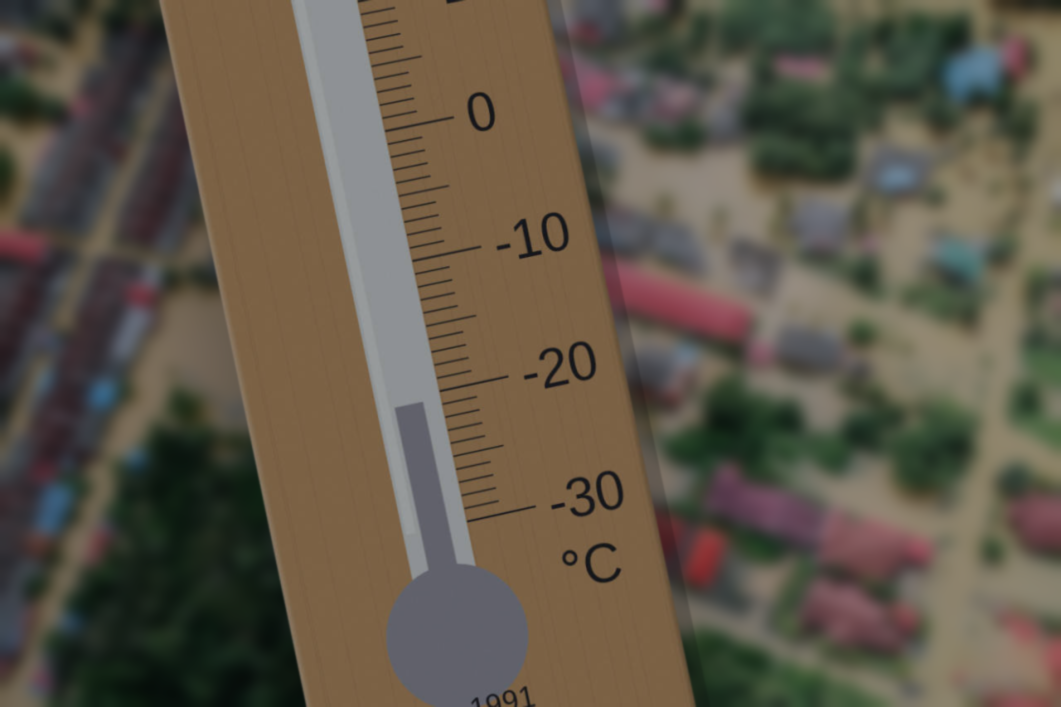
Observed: -20.5 °C
